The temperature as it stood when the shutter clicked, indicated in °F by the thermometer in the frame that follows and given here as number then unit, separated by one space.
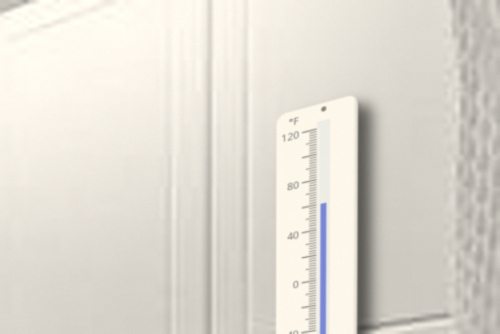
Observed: 60 °F
